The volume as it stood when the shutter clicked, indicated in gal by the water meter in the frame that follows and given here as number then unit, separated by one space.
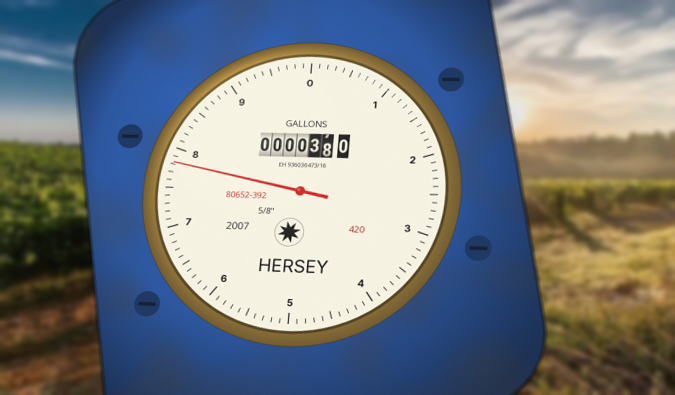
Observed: 377.8 gal
